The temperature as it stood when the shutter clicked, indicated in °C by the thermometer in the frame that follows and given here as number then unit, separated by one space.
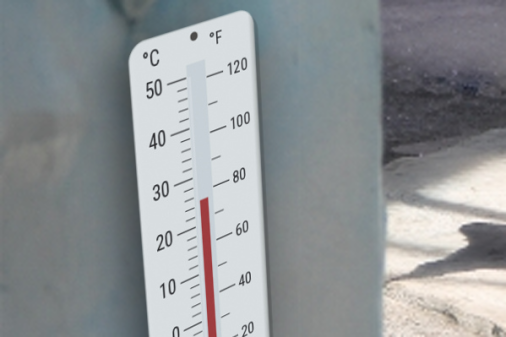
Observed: 25 °C
